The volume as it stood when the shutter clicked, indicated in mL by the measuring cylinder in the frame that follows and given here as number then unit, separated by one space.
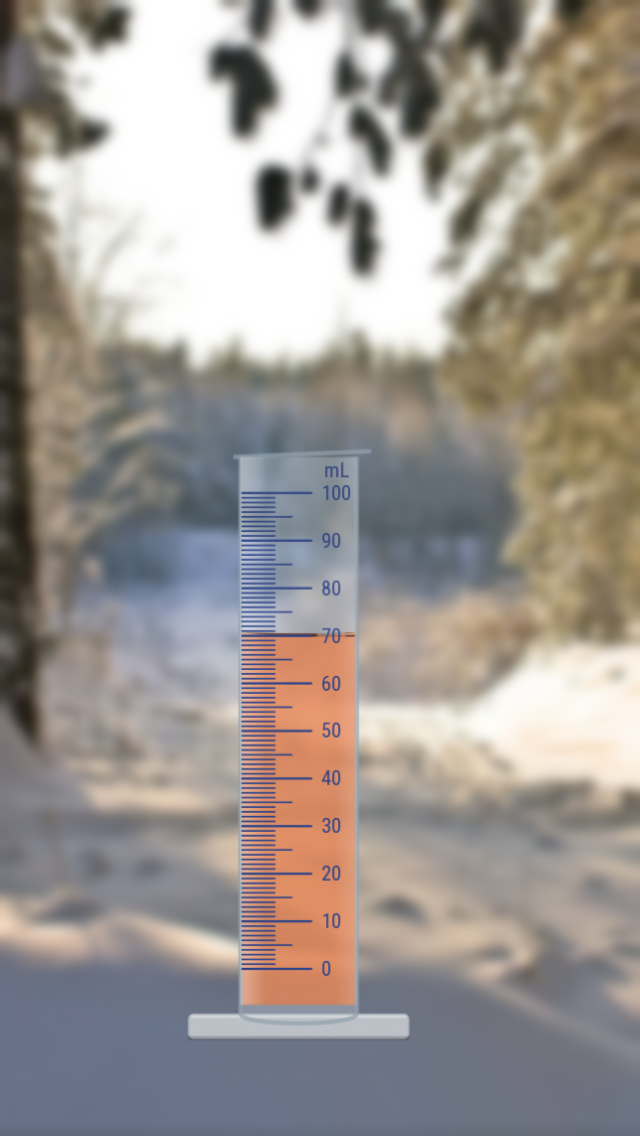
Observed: 70 mL
